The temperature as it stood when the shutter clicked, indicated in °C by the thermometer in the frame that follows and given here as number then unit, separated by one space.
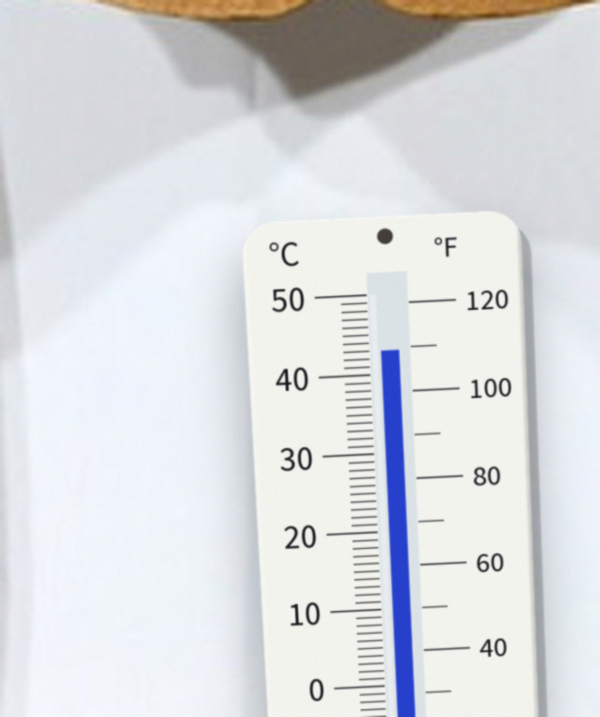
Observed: 43 °C
